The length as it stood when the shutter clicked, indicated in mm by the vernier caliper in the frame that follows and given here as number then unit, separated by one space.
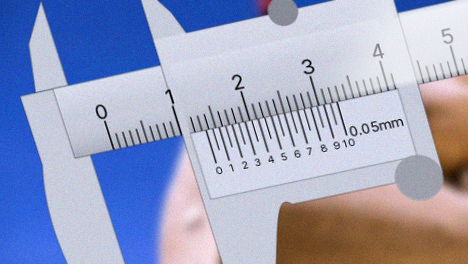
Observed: 13.6 mm
